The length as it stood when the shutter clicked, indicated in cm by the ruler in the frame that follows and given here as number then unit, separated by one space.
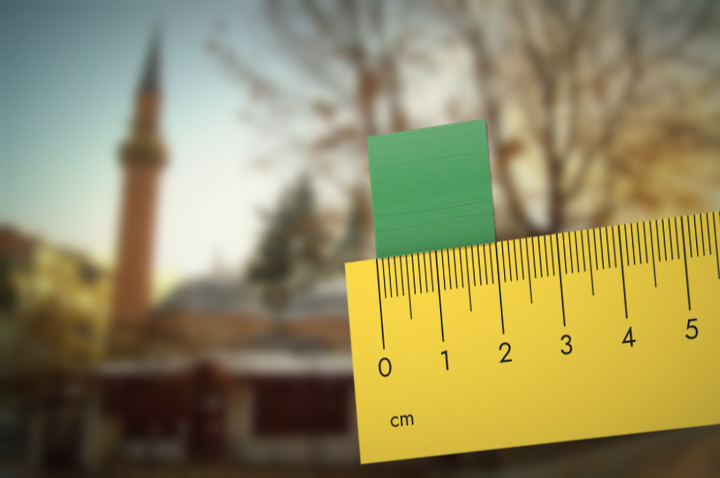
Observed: 2 cm
